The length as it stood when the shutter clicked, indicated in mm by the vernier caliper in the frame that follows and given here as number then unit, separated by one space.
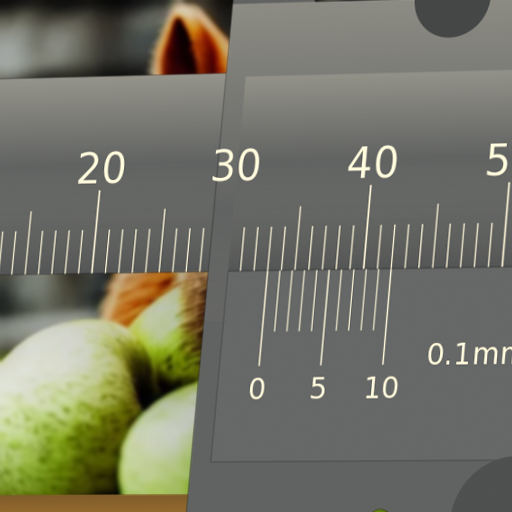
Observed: 33.0 mm
